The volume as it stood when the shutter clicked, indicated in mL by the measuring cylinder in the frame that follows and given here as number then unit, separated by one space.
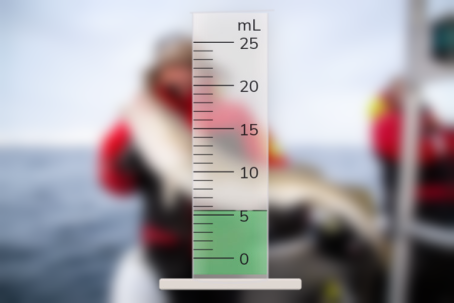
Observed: 5.5 mL
